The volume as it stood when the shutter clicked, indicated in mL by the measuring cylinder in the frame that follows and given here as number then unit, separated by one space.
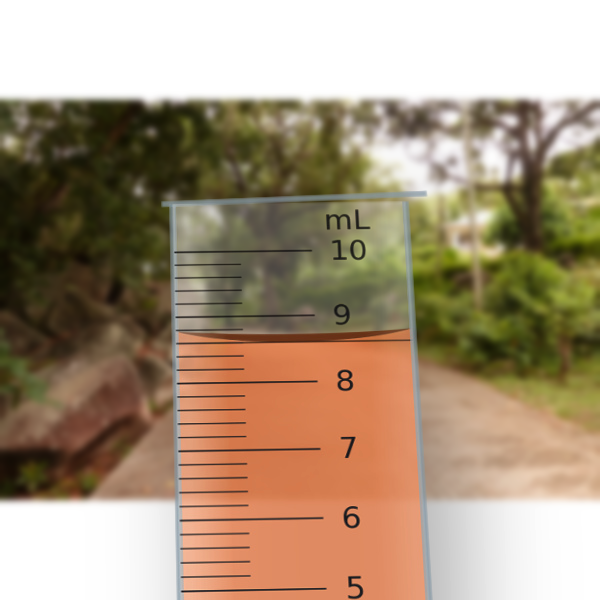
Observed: 8.6 mL
